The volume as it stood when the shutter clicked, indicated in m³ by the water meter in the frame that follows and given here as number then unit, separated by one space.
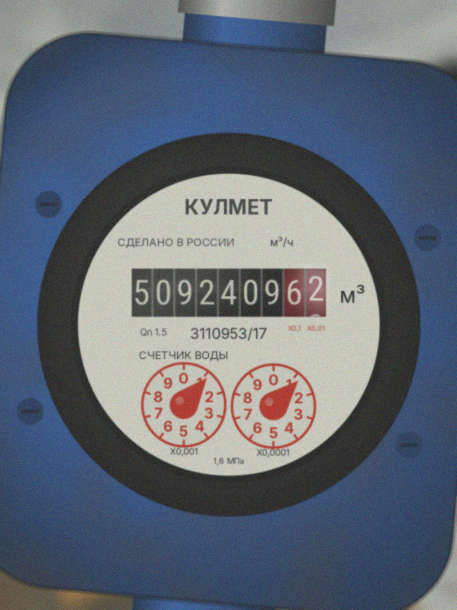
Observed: 5092409.6211 m³
